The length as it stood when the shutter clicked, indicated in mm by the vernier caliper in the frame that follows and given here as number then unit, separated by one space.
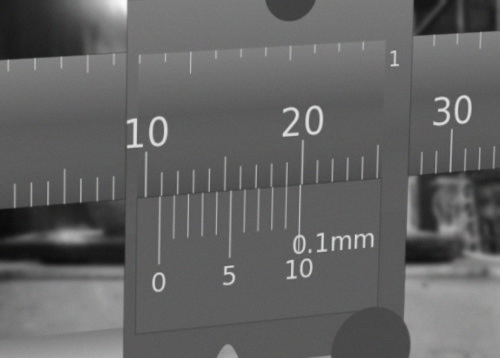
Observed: 10.9 mm
